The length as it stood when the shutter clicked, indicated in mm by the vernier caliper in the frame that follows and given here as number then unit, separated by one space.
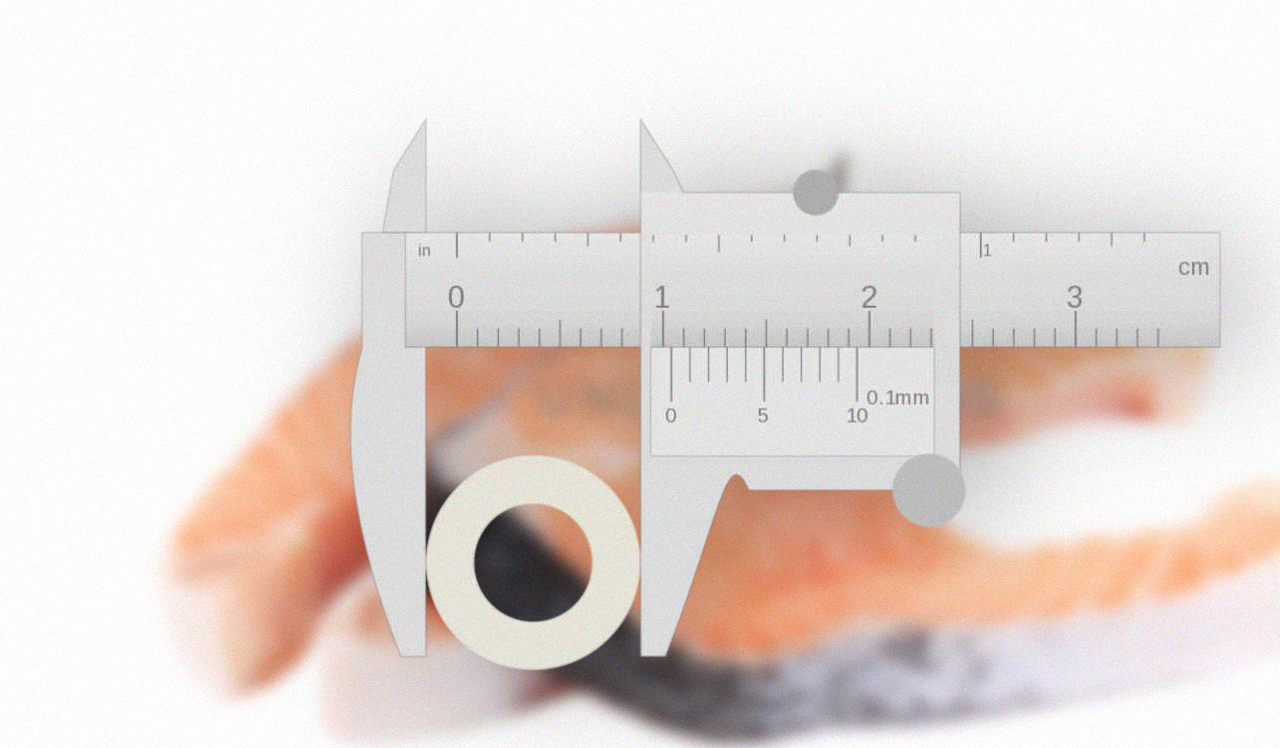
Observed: 10.4 mm
